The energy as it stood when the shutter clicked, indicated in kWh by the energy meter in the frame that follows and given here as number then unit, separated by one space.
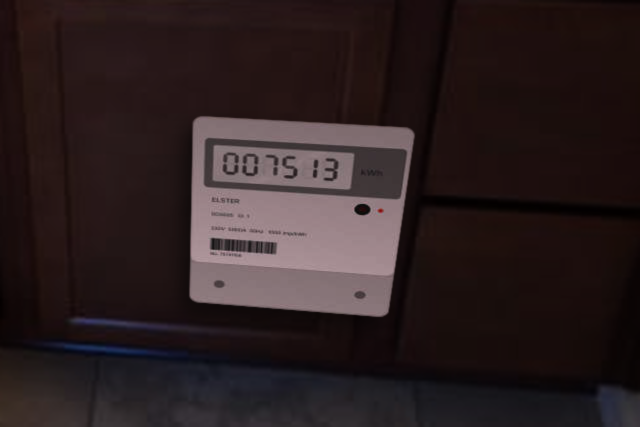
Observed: 7513 kWh
